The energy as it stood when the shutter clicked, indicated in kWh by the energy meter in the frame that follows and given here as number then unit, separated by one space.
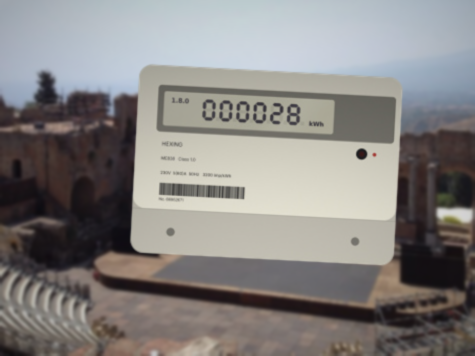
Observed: 28 kWh
